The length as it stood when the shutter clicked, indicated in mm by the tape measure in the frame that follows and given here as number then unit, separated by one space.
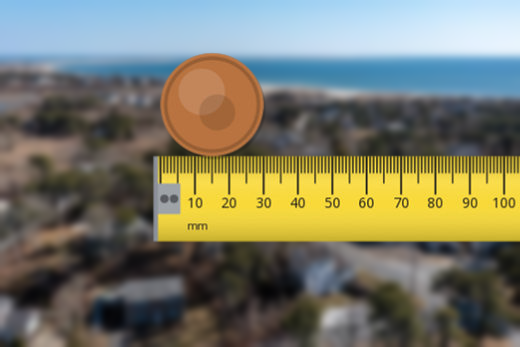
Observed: 30 mm
